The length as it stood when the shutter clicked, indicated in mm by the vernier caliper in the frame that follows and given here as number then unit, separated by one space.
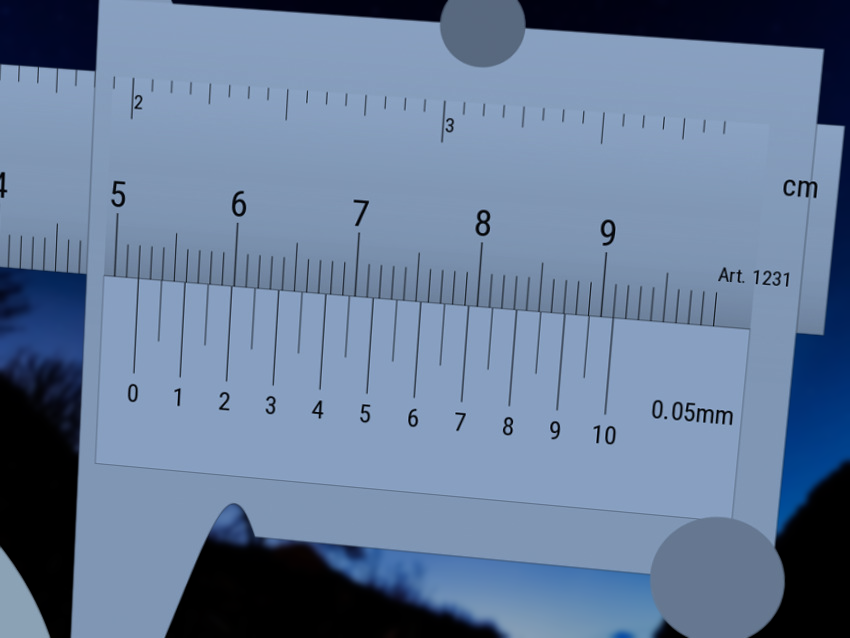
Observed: 52.0 mm
